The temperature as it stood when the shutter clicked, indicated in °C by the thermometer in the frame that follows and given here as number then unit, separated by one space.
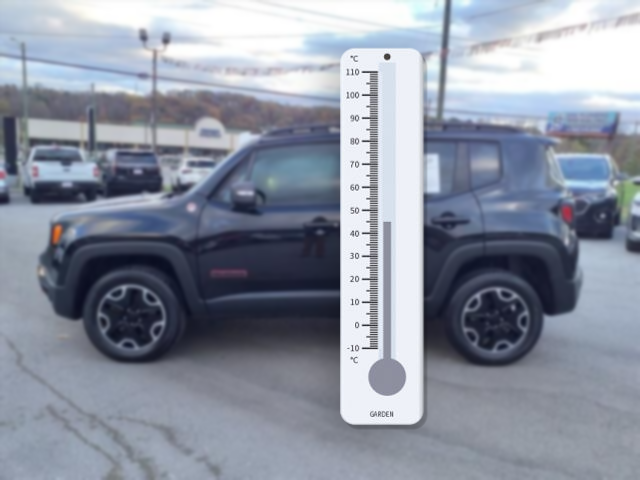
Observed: 45 °C
